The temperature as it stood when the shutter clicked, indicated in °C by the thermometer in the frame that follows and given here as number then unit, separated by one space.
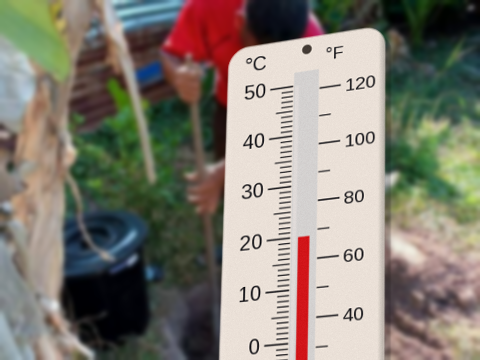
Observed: 20 °C
